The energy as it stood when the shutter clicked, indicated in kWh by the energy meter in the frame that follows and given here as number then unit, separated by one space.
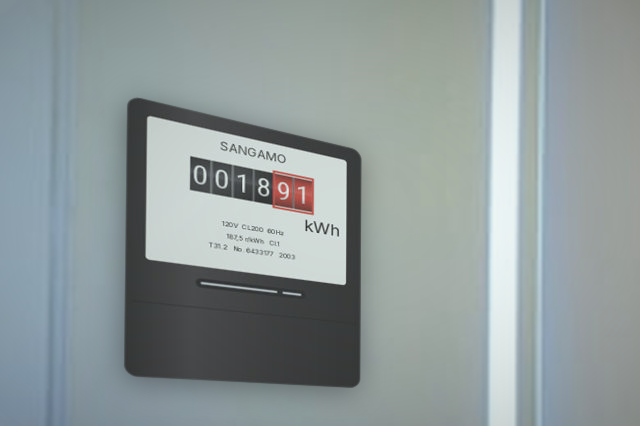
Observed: 18.91 kWh
